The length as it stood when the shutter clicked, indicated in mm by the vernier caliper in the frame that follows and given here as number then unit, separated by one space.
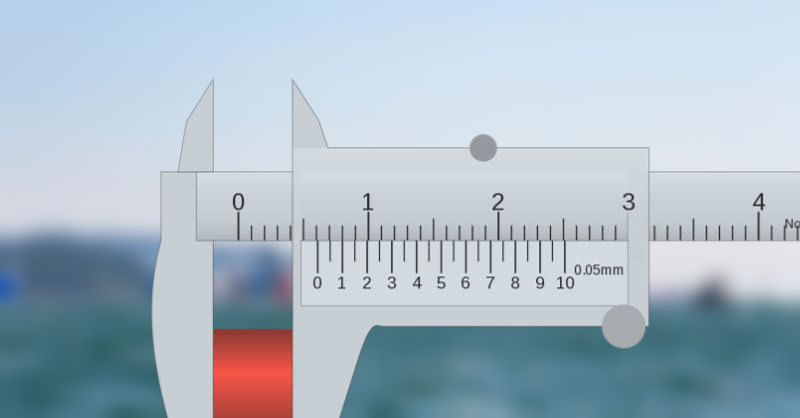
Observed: 6.1 mm
